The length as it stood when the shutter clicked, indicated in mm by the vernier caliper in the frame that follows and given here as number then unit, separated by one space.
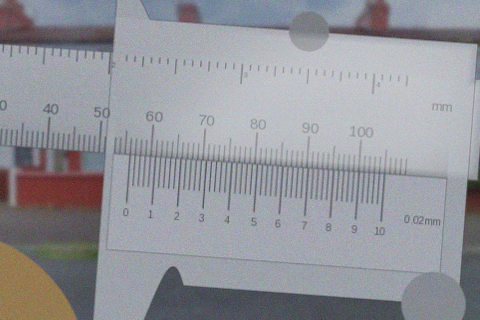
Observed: 56.0 mm
